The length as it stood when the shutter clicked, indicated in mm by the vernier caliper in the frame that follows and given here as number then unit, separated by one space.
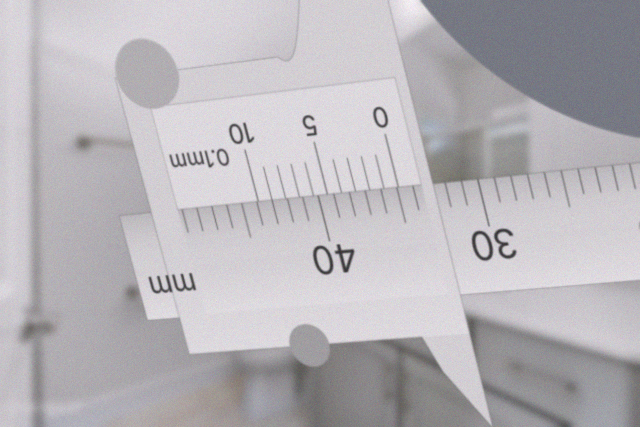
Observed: 34.9 mm
